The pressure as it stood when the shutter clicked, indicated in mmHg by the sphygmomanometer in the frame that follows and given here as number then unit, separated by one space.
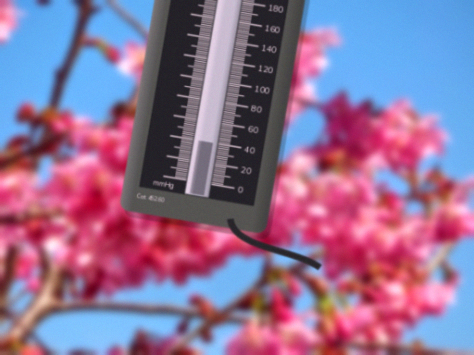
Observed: 40 mmHg
